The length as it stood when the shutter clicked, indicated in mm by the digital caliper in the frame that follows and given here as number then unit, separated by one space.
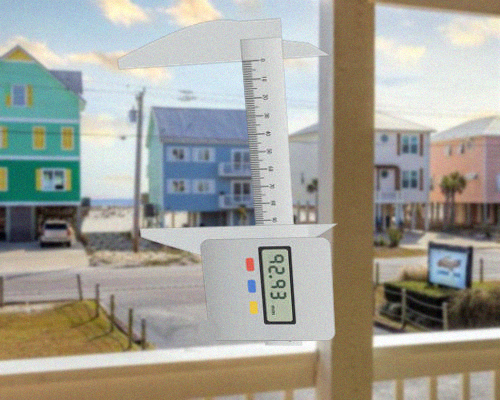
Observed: 92.93 mm
